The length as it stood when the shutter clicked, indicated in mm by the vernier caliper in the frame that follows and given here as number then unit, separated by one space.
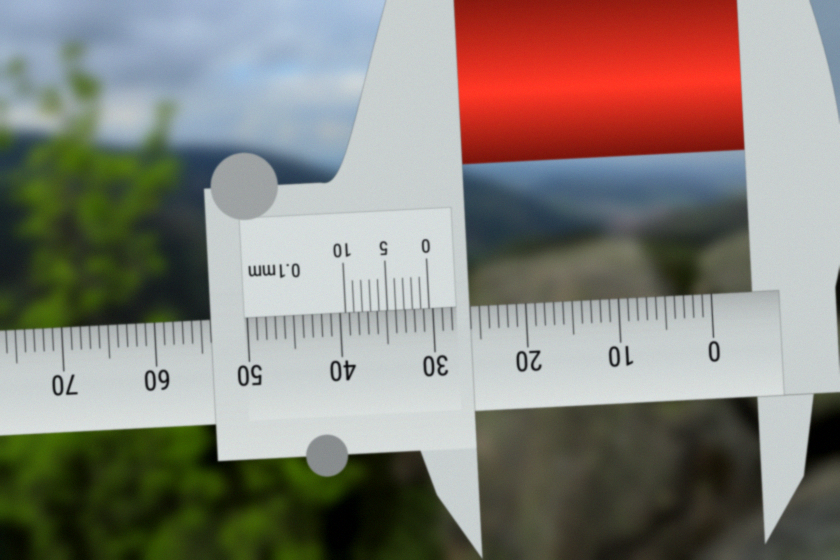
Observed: 30.4 mm
